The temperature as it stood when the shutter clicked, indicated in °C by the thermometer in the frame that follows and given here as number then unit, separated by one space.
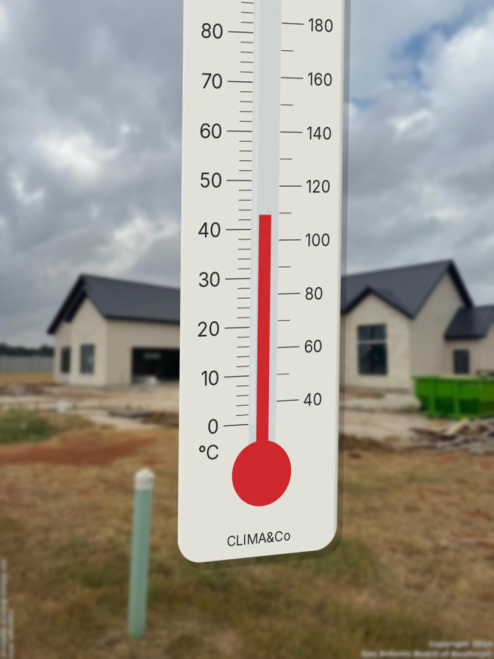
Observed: 43 °C
